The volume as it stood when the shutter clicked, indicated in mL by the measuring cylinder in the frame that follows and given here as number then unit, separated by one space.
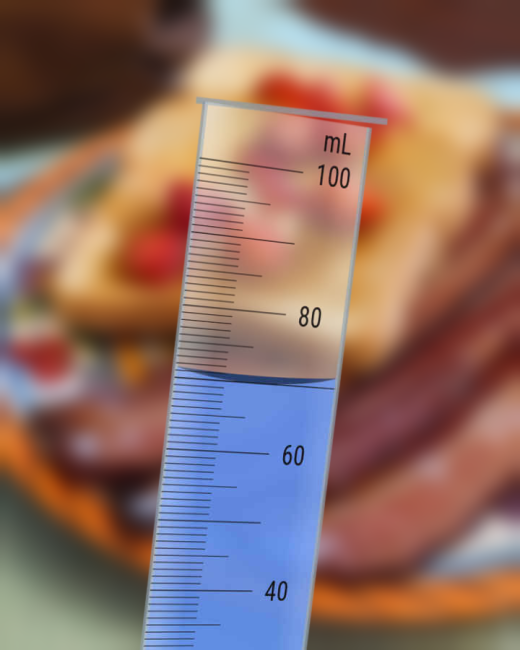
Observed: 70 mL
